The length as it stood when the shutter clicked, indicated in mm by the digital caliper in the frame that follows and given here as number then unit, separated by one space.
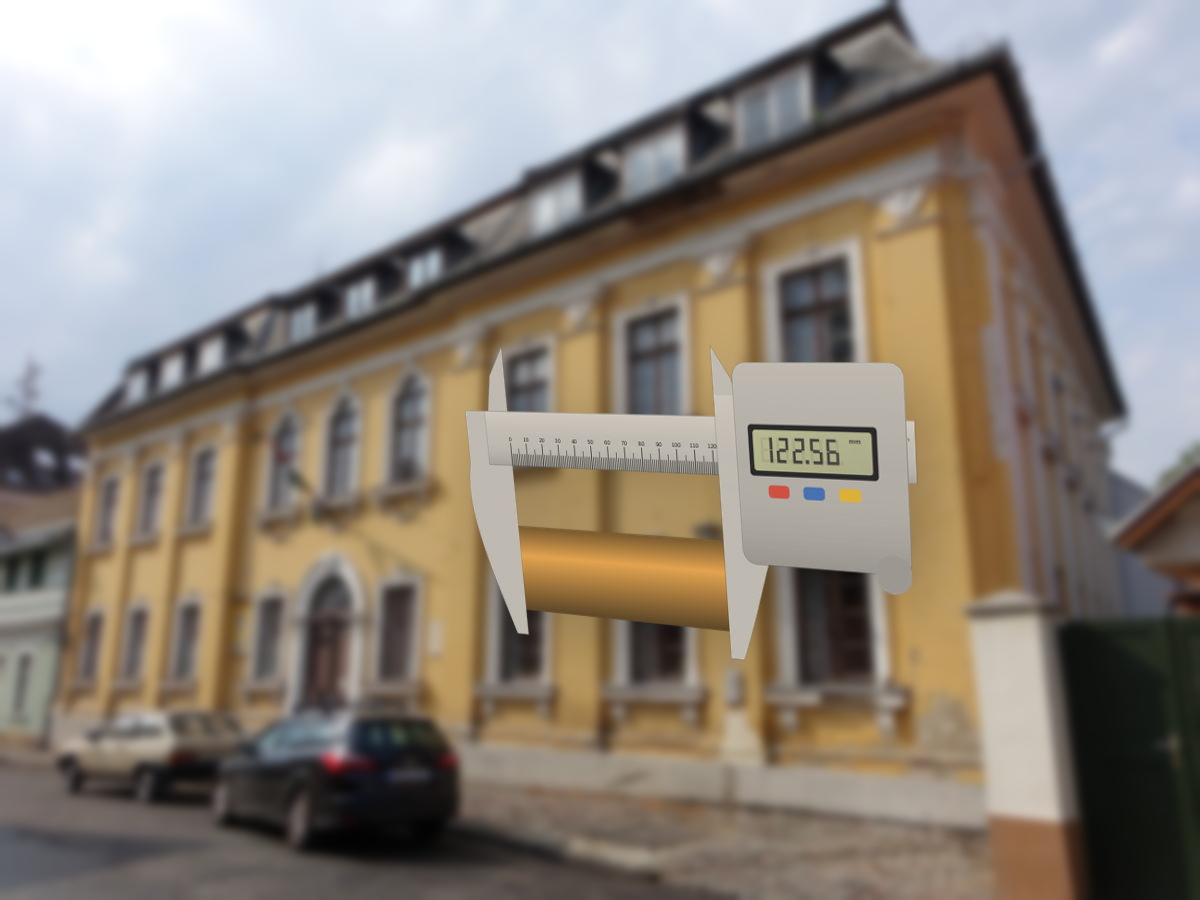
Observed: 122.56 mm
